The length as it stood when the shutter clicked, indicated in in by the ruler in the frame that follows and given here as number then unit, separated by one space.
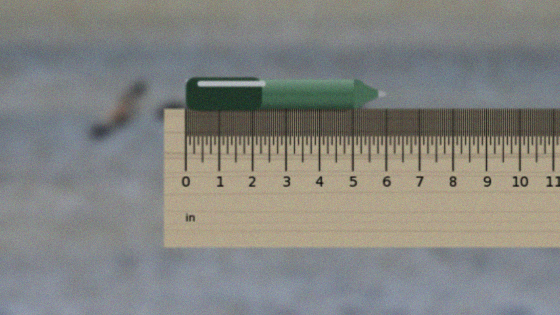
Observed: 6 in
